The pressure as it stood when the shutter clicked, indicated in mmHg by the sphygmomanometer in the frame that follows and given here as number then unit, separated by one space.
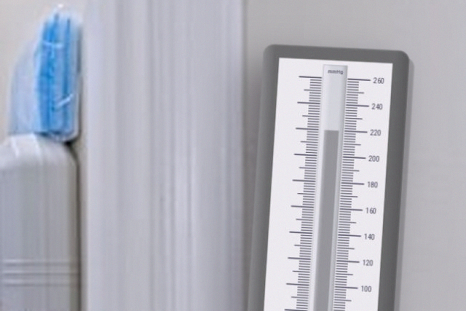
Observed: 220 mmHg
